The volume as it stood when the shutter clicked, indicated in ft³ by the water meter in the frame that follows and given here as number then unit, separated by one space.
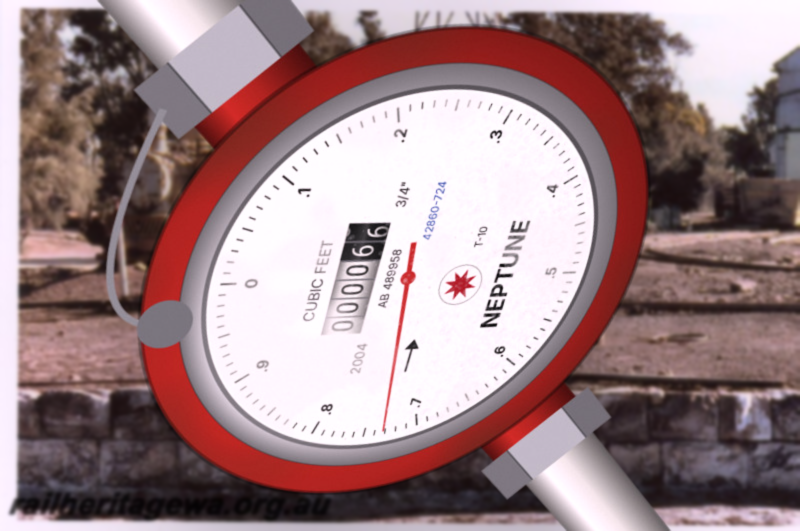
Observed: 65.73 ft³
